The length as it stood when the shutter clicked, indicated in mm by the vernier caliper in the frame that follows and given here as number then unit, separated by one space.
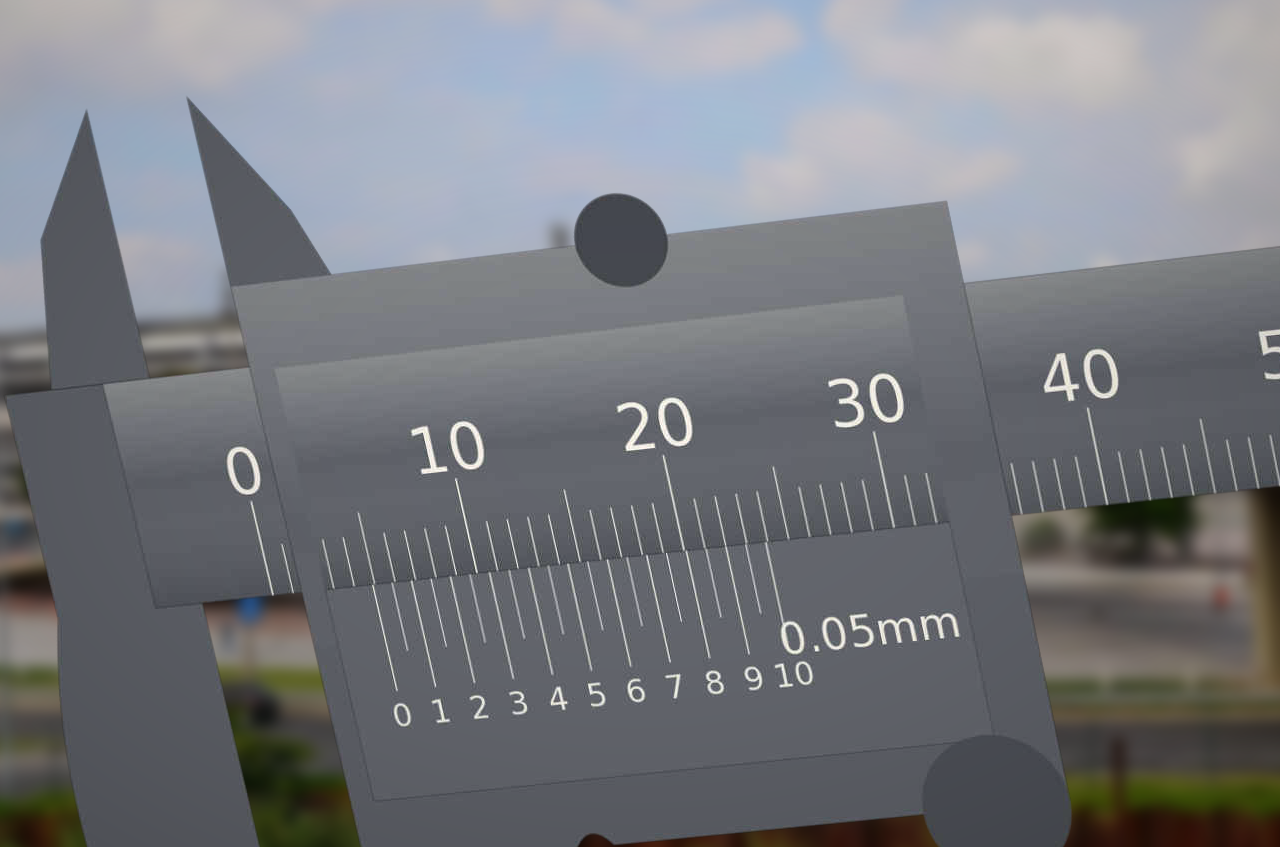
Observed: 4.9 mm
